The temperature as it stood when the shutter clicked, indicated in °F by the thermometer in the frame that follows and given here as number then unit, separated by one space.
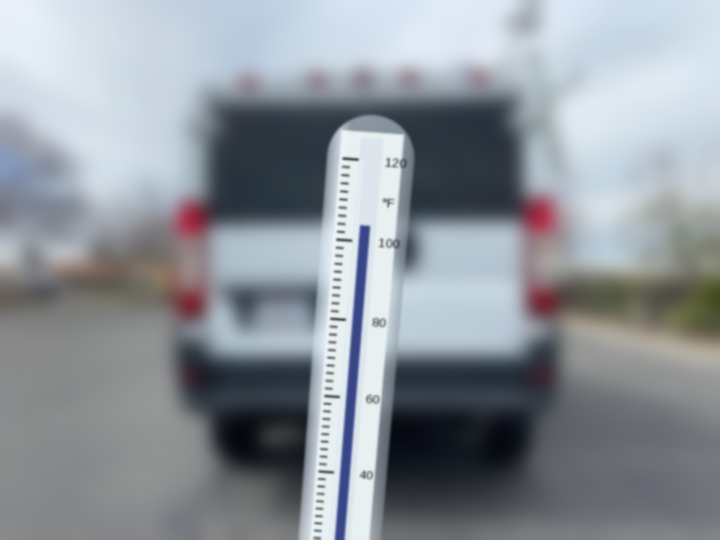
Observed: 104 °F
